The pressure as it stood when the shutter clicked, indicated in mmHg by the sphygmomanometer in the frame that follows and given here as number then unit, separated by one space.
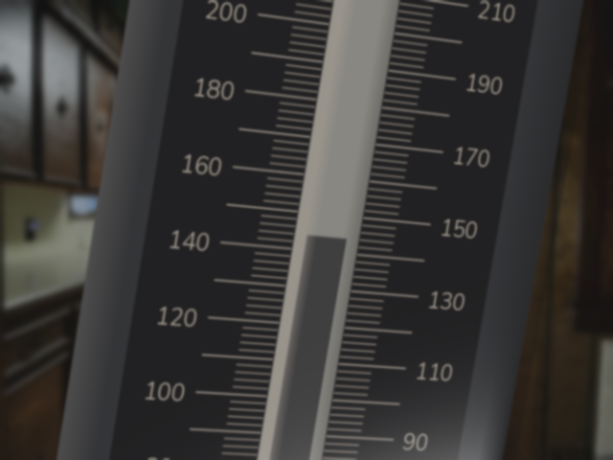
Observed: 144 mmHg
